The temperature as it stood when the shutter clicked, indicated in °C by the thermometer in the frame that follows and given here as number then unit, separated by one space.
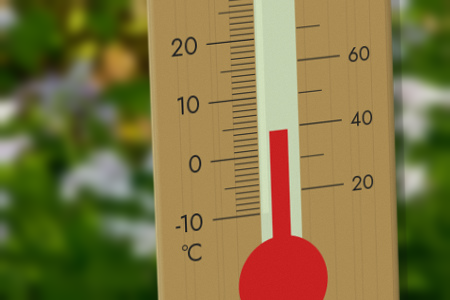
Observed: 4 °C
